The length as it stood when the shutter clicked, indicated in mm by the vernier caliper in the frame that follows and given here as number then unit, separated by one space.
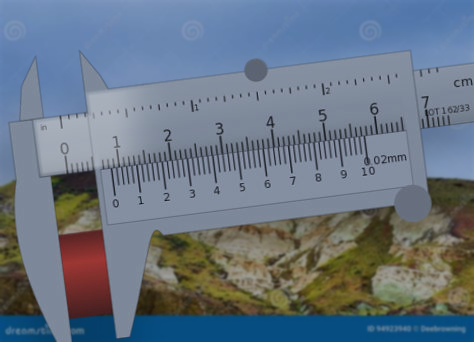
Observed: 8.5 mm
